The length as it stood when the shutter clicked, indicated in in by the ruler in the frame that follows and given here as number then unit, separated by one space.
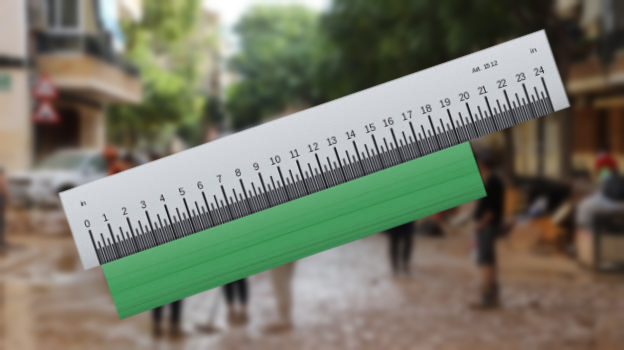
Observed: 19.5 in
